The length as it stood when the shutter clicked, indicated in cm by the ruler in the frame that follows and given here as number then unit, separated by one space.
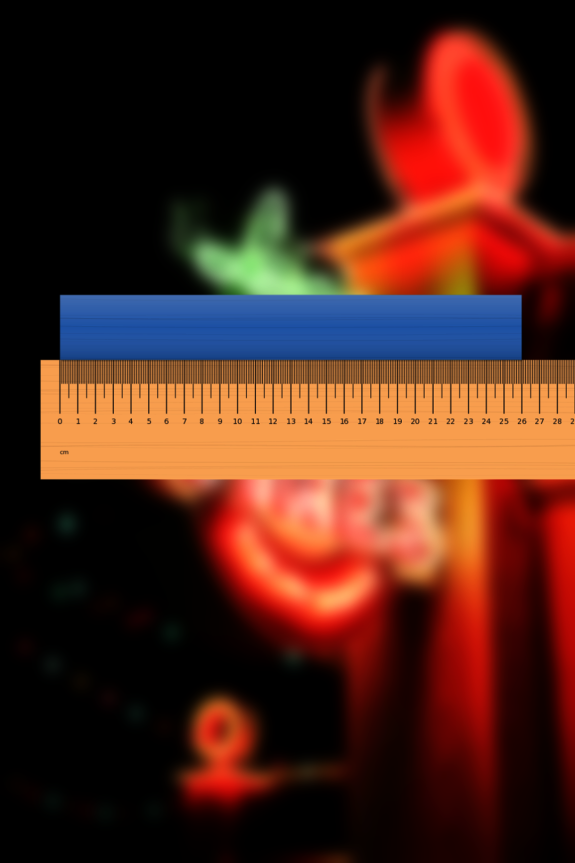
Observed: 26 cm
